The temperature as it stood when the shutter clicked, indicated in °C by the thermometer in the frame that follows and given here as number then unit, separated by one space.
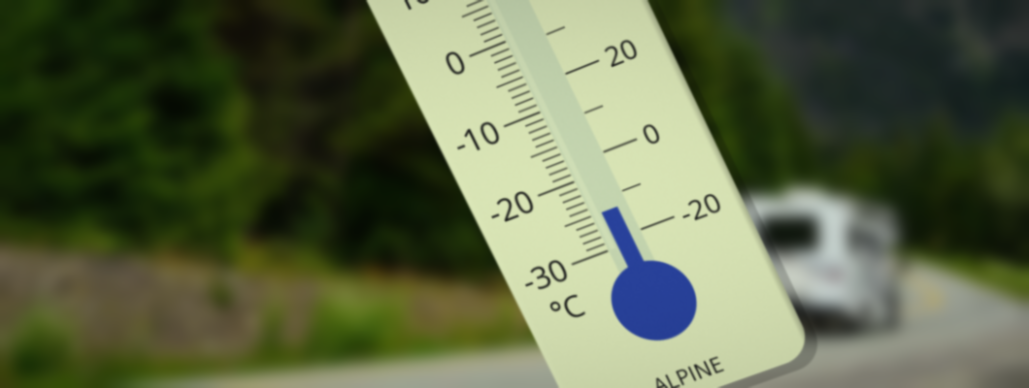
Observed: -25 °C
